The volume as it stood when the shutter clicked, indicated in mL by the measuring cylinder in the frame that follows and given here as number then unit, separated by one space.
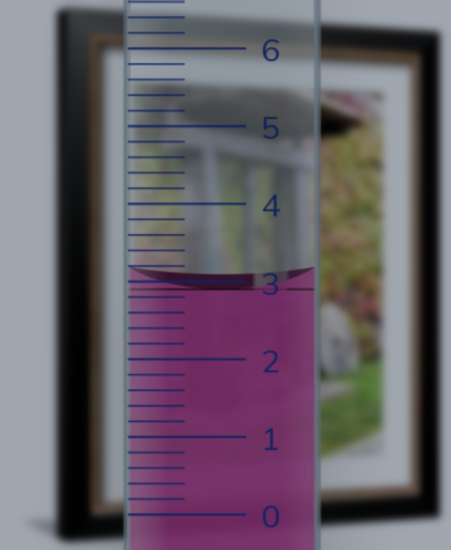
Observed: 2.9 mL
